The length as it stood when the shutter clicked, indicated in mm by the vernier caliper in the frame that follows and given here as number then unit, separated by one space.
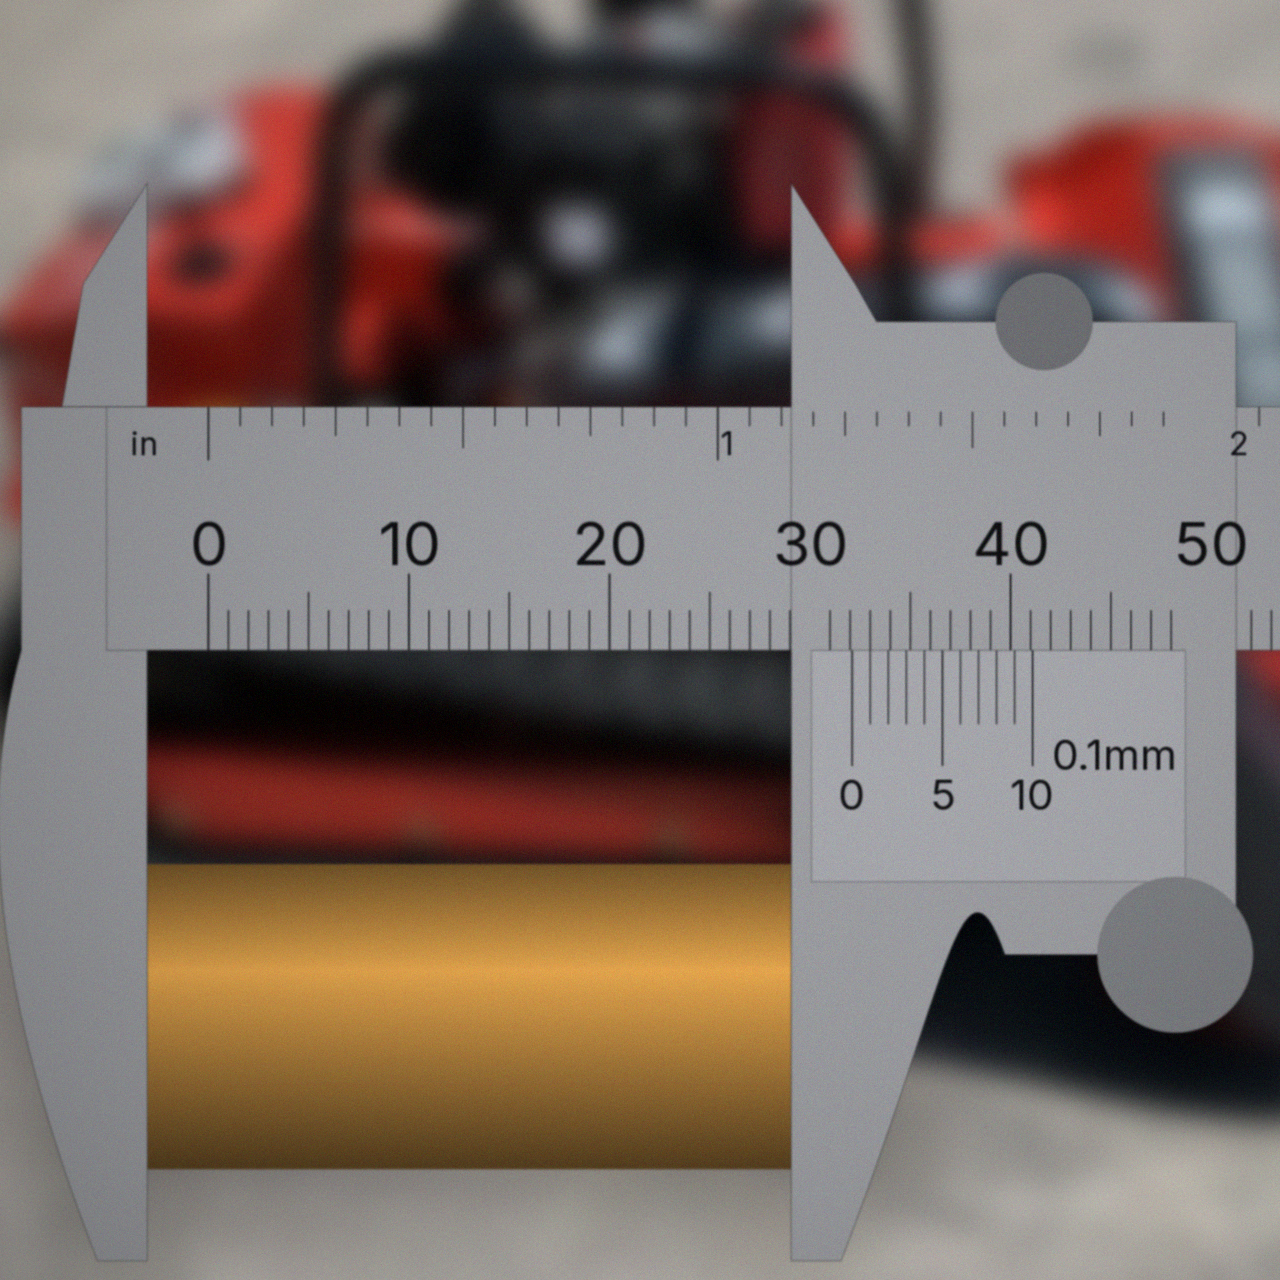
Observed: 32.1 mm
